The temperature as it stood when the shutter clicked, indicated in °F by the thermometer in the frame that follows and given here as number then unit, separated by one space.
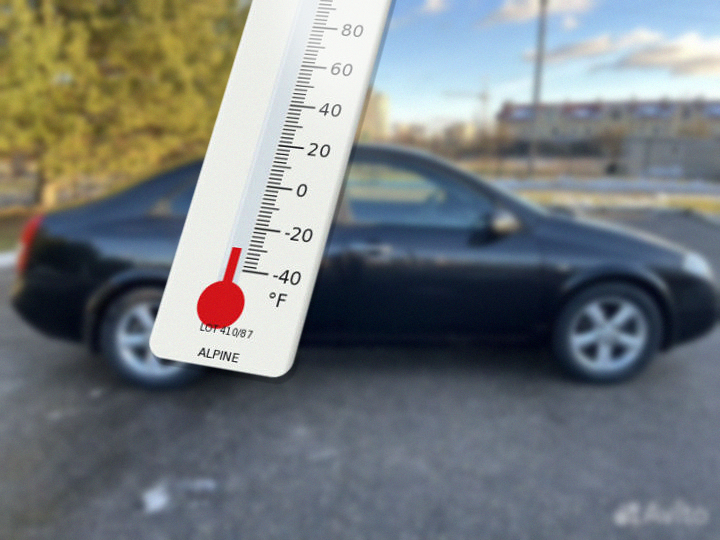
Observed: -30 °F
